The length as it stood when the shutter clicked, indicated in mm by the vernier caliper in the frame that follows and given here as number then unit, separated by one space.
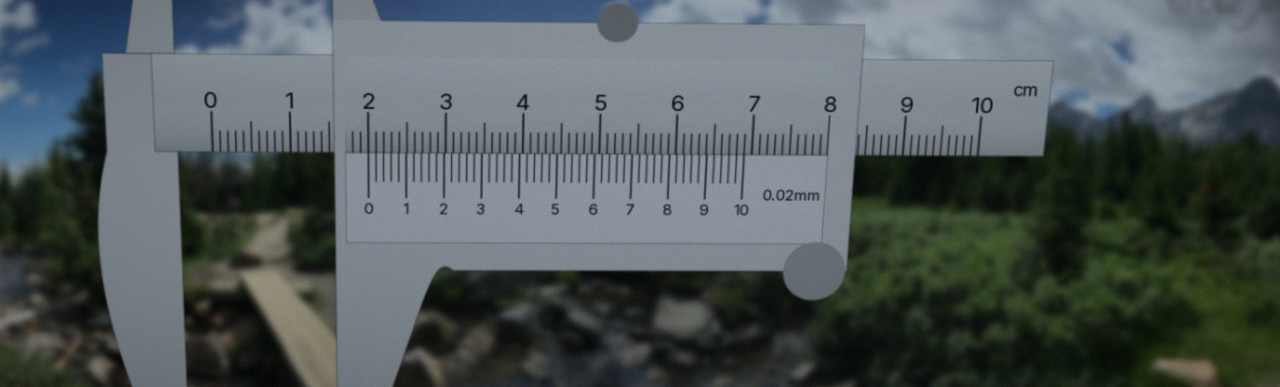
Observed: 20.0 mm
